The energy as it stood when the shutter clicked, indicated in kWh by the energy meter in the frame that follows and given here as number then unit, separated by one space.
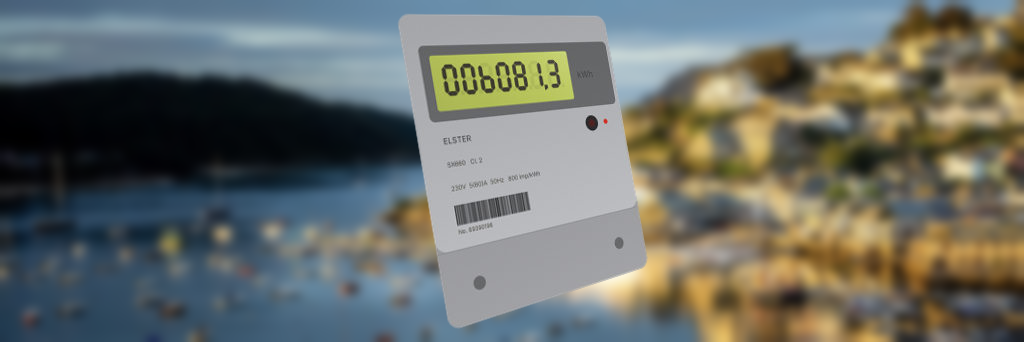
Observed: 6081.3 kWh
